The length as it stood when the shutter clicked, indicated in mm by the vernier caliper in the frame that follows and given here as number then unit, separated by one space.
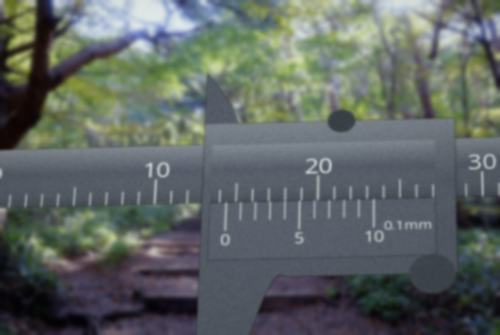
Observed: 14.4 mm
